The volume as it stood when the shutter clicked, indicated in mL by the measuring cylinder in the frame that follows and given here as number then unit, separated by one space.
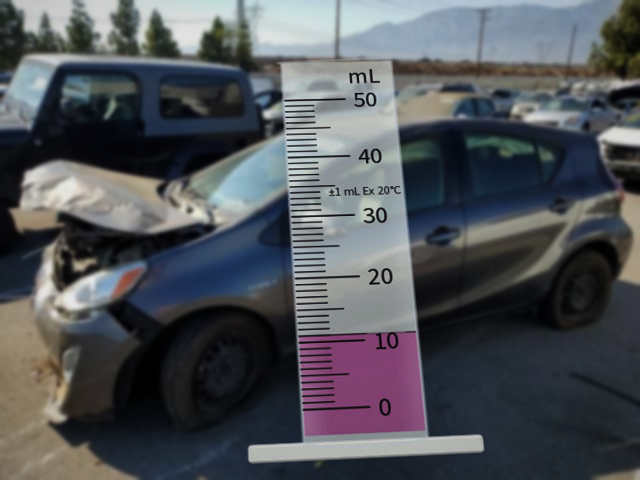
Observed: 11 mL
